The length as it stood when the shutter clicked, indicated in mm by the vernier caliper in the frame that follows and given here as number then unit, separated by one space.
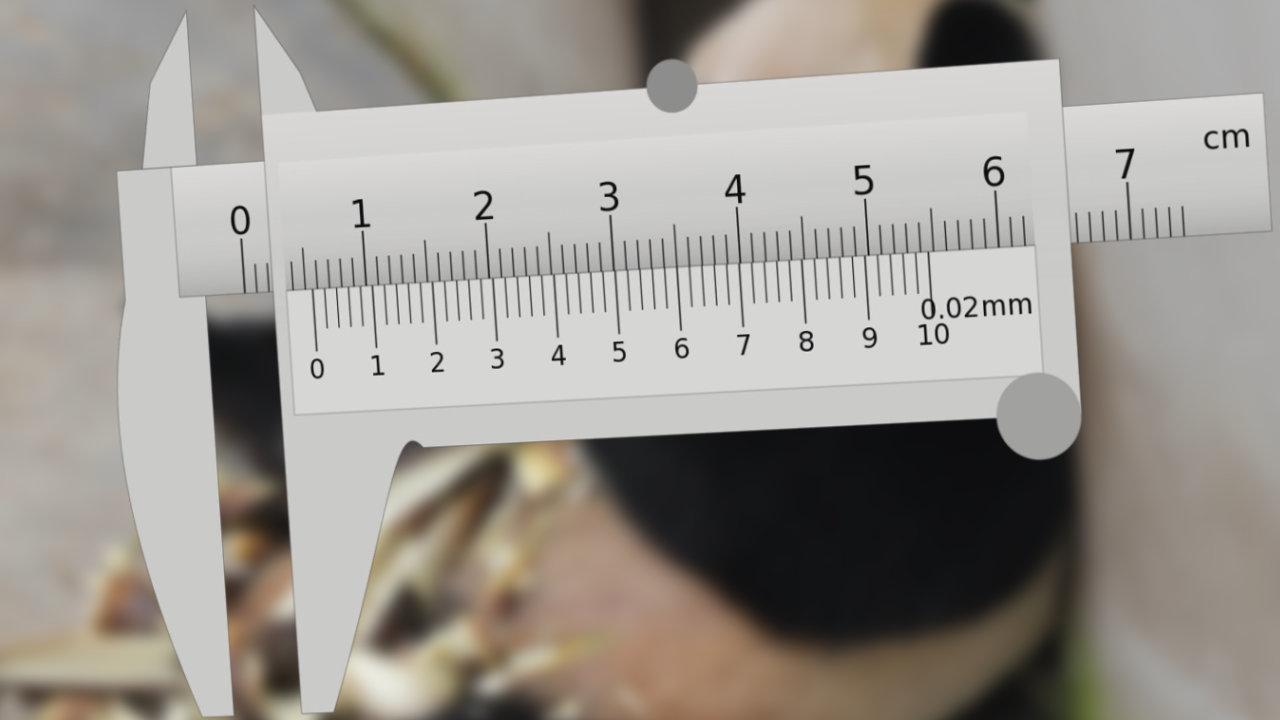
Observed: 5.6 mm
